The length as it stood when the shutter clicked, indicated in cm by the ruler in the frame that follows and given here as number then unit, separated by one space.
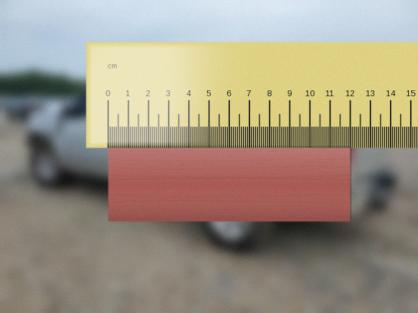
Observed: 12 cm
